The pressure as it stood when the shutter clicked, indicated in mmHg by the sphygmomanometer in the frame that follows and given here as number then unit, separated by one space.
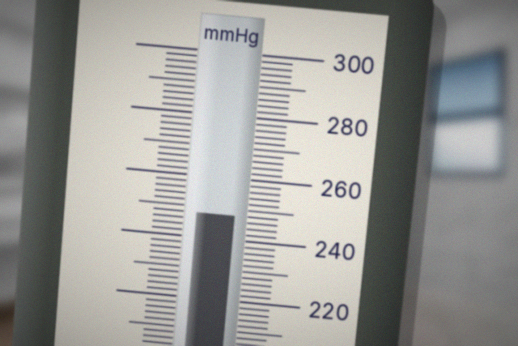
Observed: 248 mmHg
